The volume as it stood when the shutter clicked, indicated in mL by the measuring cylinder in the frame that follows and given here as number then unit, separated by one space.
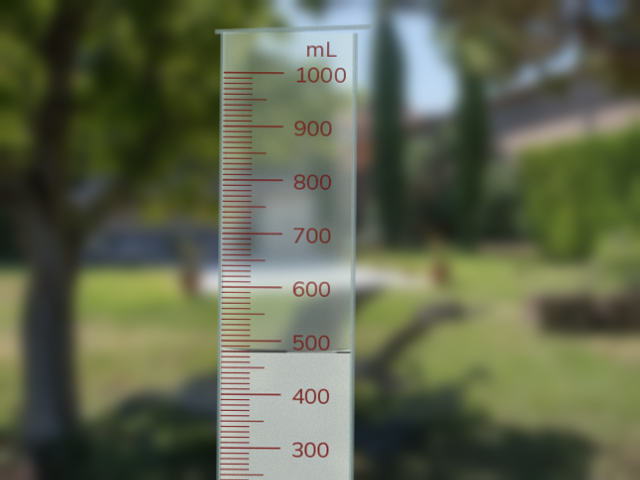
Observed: 480 mL
